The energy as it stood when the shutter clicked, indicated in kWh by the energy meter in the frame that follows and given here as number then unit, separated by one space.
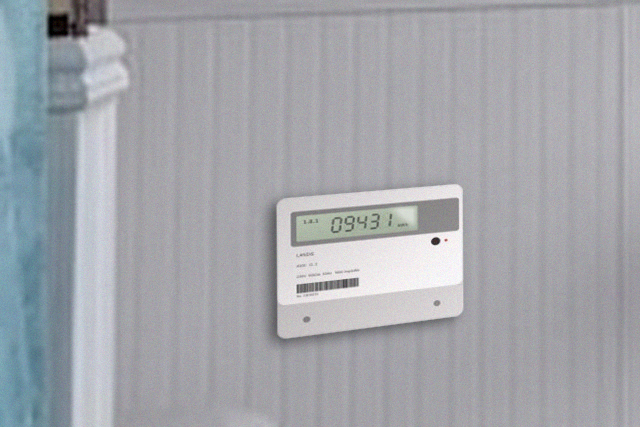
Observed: 9431 kWh
